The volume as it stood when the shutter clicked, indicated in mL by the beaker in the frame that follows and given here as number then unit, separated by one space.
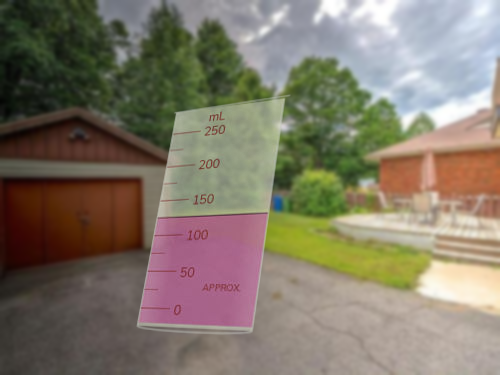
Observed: 125 mL
